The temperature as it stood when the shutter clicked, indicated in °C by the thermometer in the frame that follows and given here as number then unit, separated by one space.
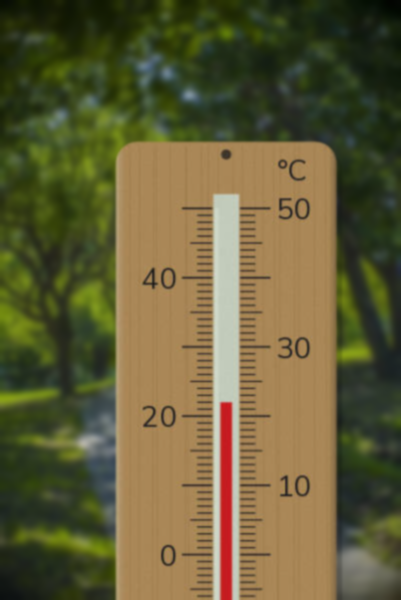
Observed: 22 °C
